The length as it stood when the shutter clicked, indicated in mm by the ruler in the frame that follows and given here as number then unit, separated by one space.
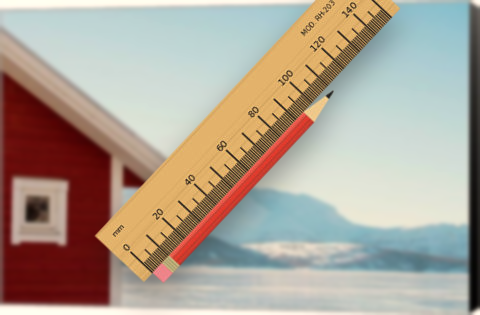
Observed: 110 mm
